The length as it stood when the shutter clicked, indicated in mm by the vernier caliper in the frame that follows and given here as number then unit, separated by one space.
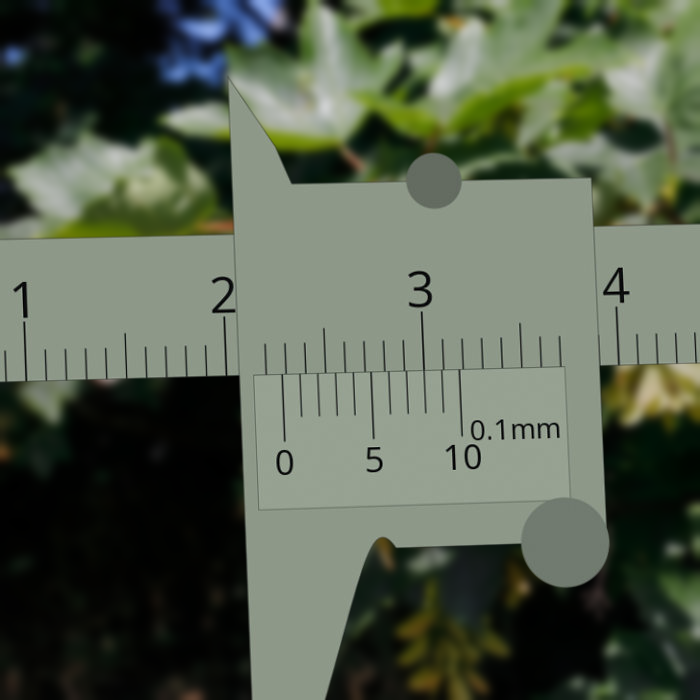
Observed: 22.8 mm
